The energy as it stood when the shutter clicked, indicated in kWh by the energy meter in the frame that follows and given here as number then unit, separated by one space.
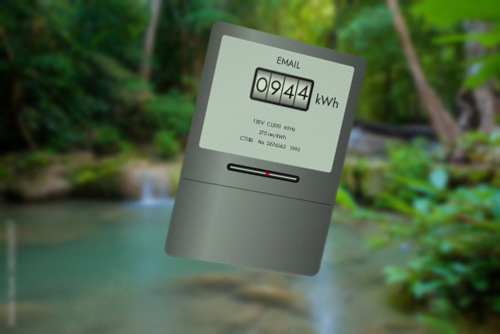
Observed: 944 kWh
